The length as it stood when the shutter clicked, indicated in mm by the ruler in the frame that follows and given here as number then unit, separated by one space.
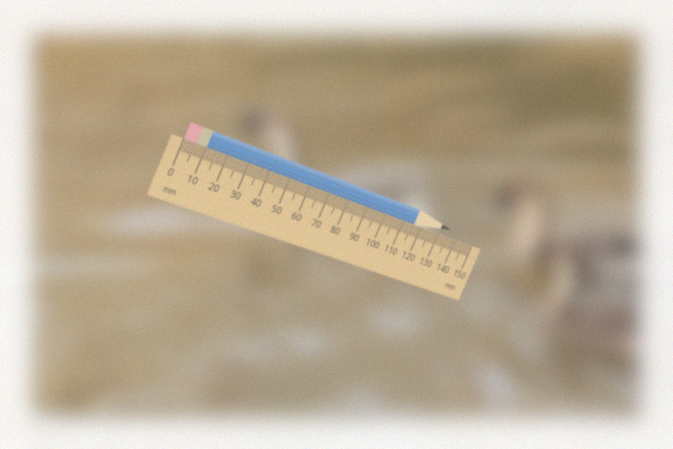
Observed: 135 mm
